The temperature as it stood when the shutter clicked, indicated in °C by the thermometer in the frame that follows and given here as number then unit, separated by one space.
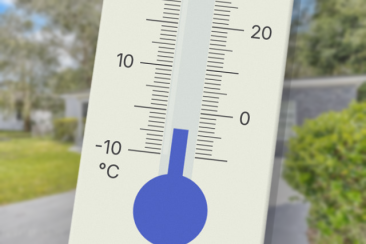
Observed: -4 °C
